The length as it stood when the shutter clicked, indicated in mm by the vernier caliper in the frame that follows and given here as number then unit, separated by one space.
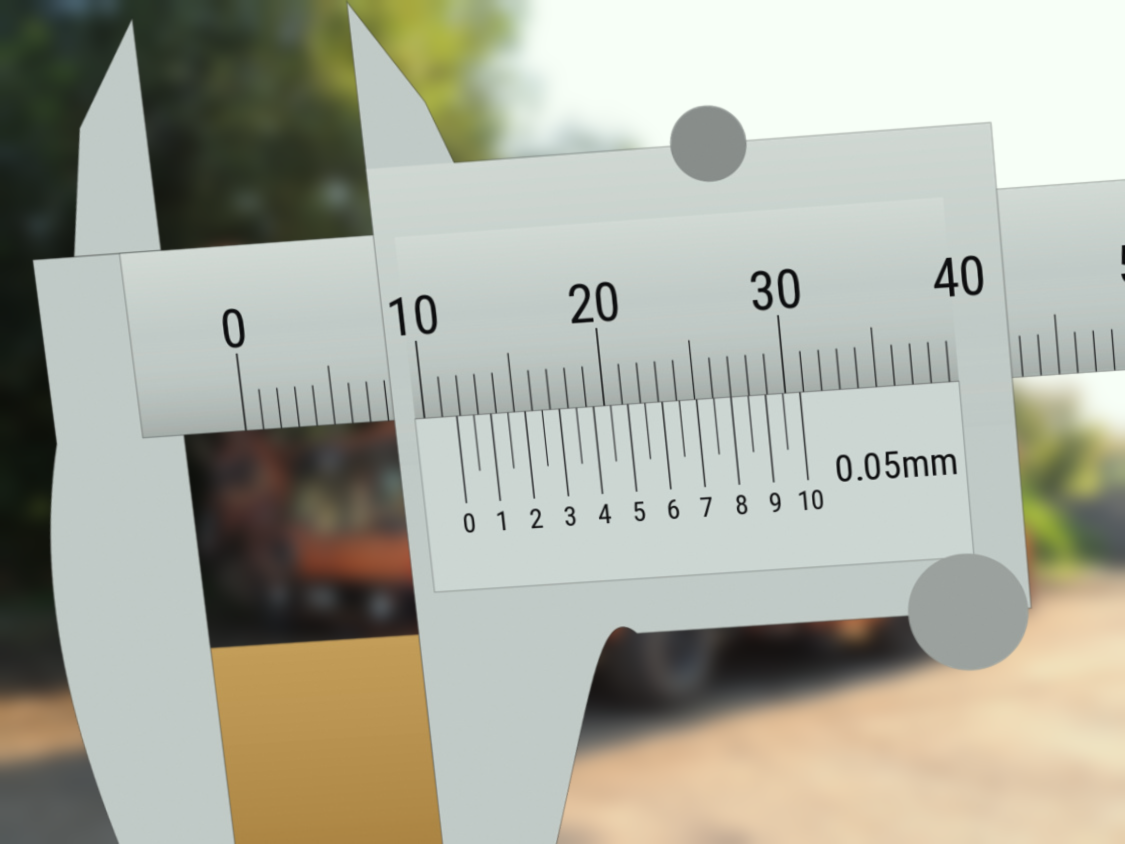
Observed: 11.8 mm
